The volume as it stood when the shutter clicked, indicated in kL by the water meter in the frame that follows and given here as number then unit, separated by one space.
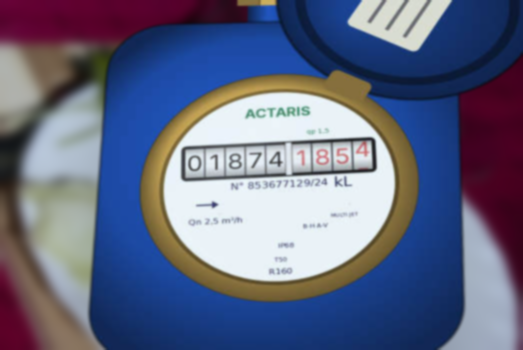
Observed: 1874.1854 kL
